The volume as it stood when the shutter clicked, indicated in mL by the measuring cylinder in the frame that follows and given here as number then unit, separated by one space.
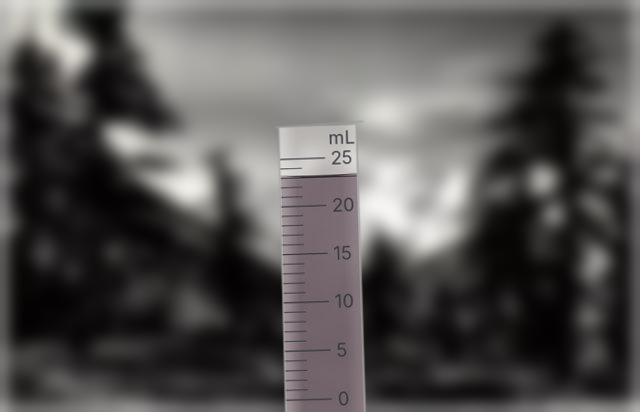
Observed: 23 mL
